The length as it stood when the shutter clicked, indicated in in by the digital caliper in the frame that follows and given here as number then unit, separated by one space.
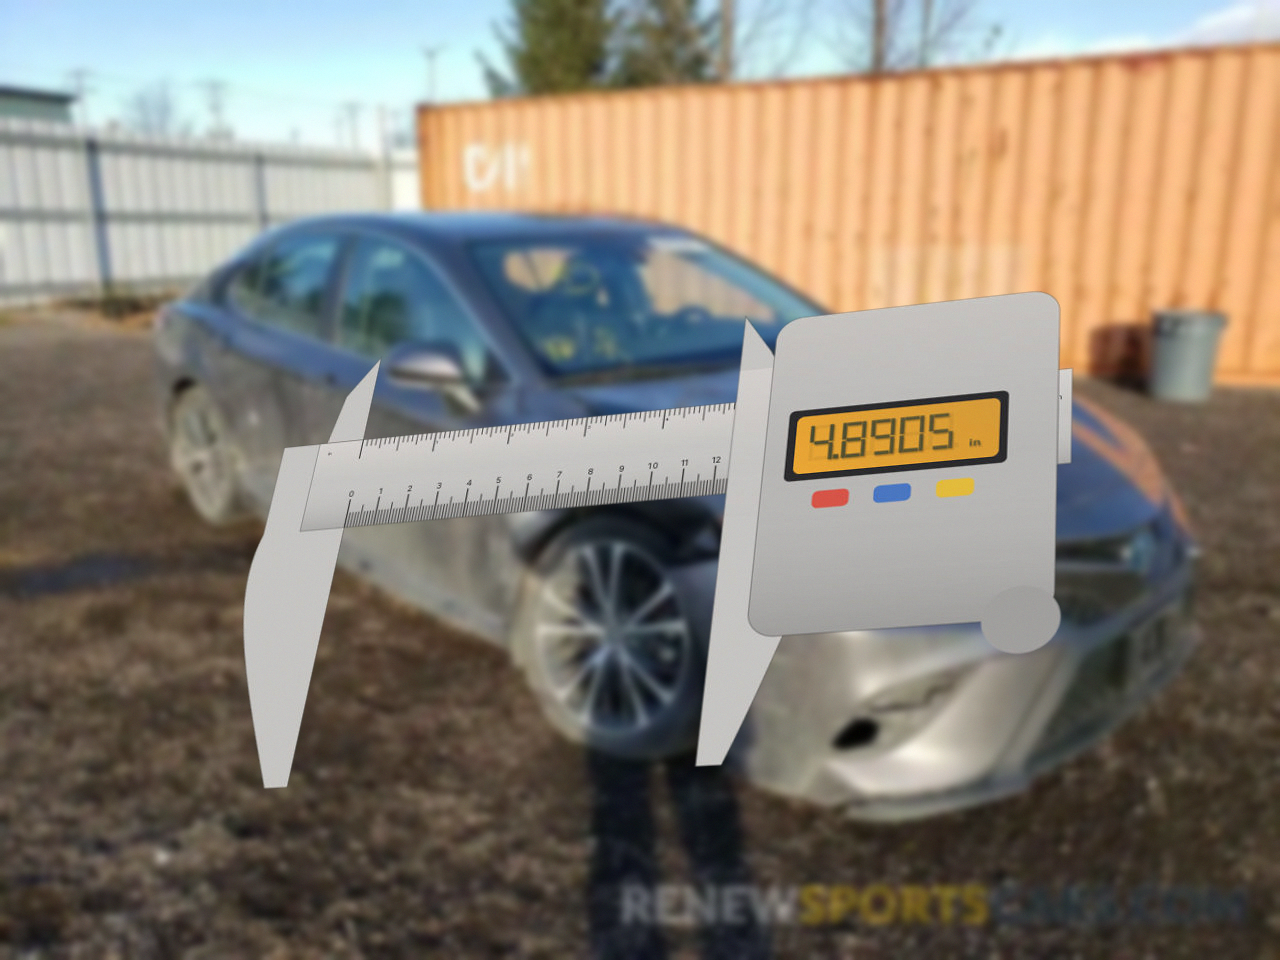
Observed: 4.8905 in
